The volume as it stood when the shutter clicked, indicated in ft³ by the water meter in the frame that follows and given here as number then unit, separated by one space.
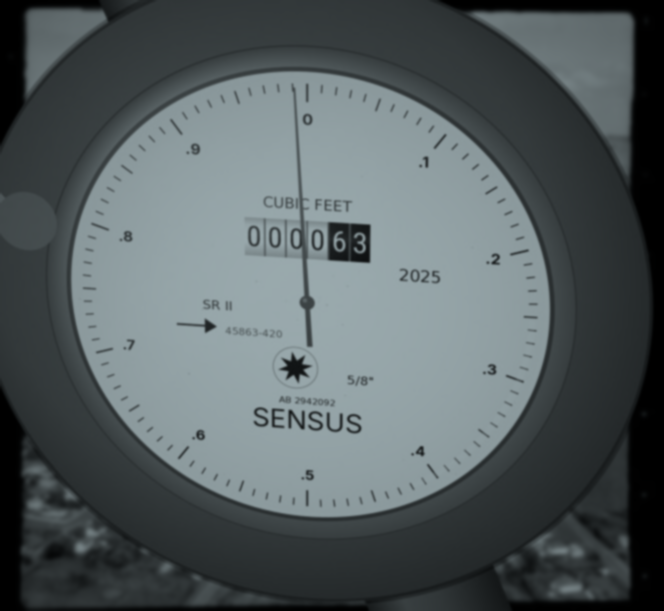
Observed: 62.99 ft³
